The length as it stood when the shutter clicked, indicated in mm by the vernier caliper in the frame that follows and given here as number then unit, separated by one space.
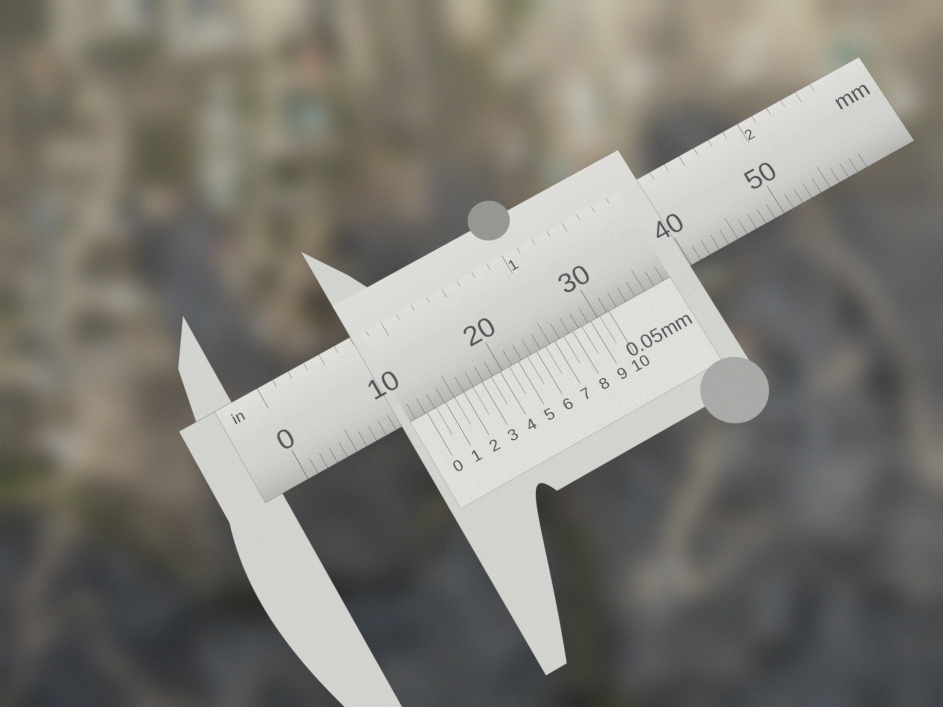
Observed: 12.2 mm
